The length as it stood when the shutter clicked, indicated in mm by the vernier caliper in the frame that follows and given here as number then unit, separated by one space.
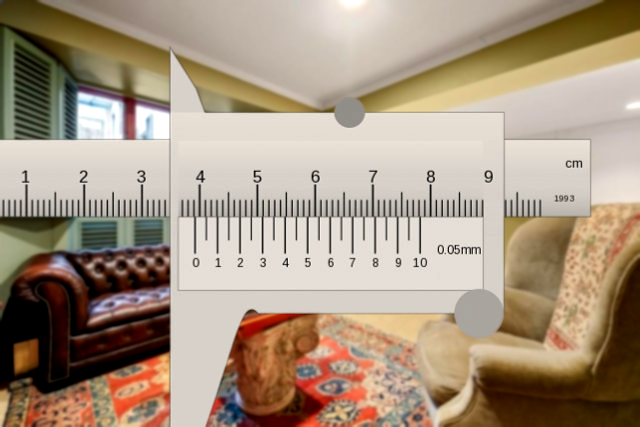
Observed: 39.2 mm
